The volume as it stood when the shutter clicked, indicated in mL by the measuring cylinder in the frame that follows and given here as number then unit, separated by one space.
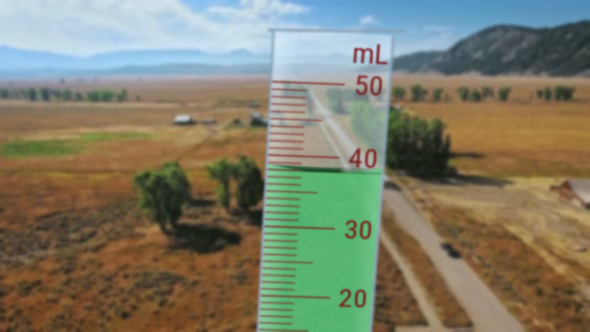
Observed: 38 mL
